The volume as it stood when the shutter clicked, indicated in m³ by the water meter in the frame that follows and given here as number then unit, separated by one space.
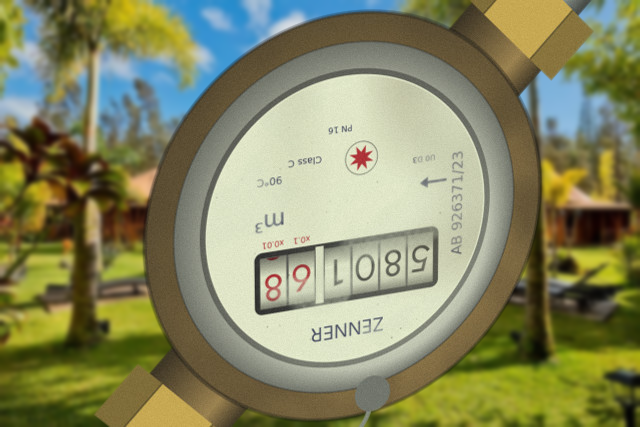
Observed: 5801.68 m³
